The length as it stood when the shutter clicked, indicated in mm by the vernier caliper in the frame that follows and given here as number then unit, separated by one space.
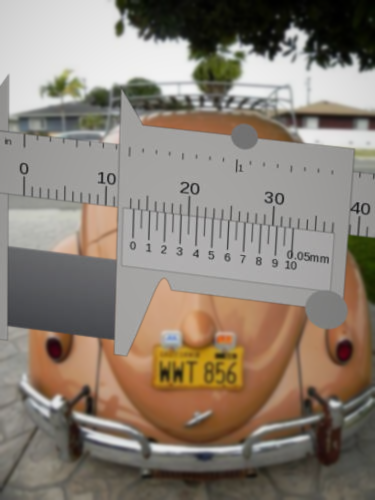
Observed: 13.4 mm
